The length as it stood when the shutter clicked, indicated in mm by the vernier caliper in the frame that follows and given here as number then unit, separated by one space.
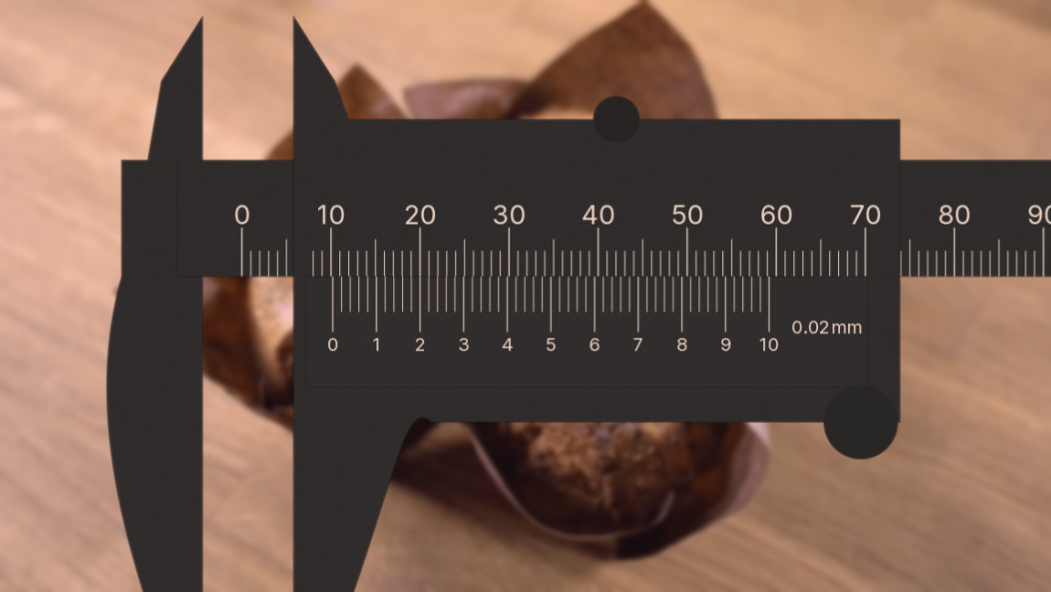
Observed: 10.2 mm
